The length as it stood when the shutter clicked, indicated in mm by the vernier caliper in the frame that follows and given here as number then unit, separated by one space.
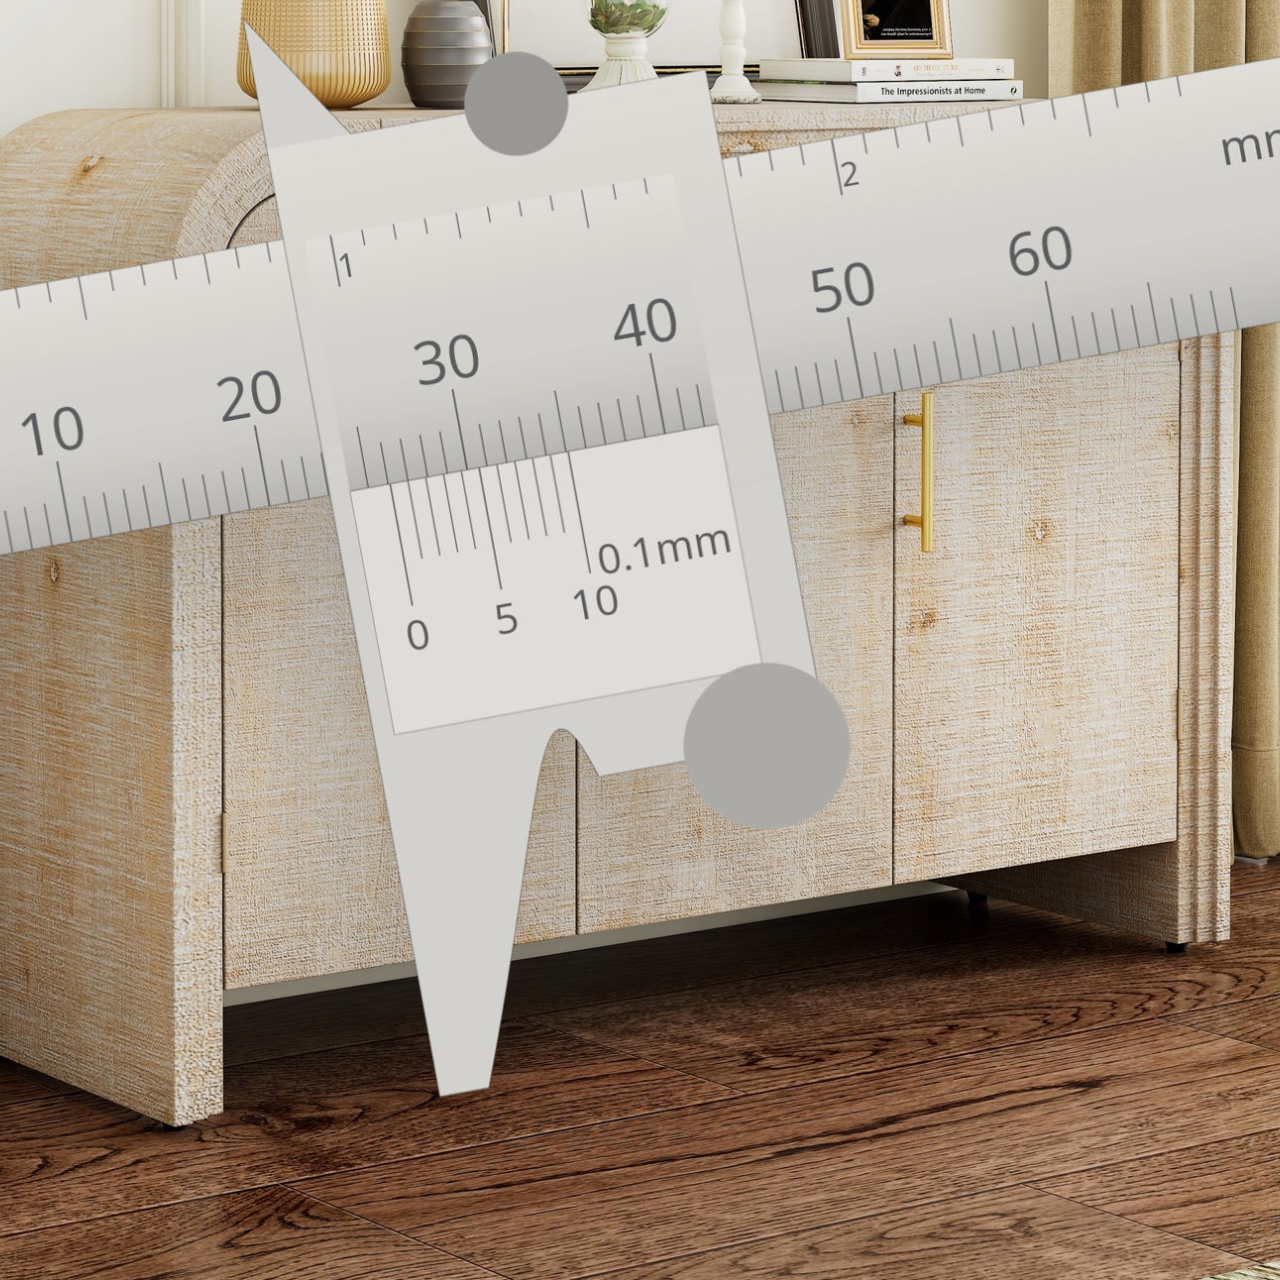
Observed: 26.1 mm
